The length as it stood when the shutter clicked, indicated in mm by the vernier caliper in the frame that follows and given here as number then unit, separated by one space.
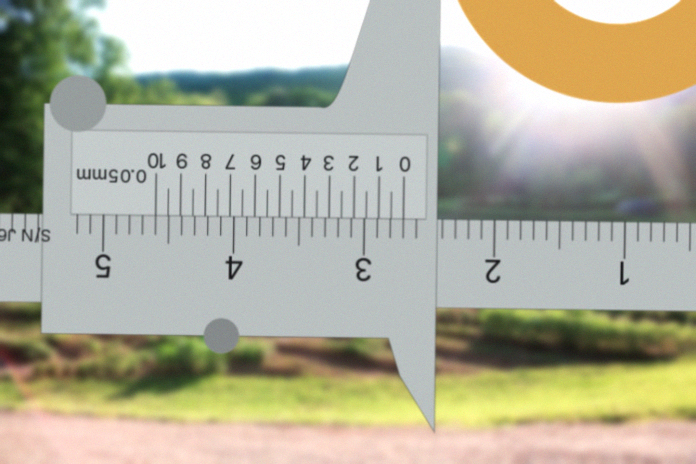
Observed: 27.0 mm
